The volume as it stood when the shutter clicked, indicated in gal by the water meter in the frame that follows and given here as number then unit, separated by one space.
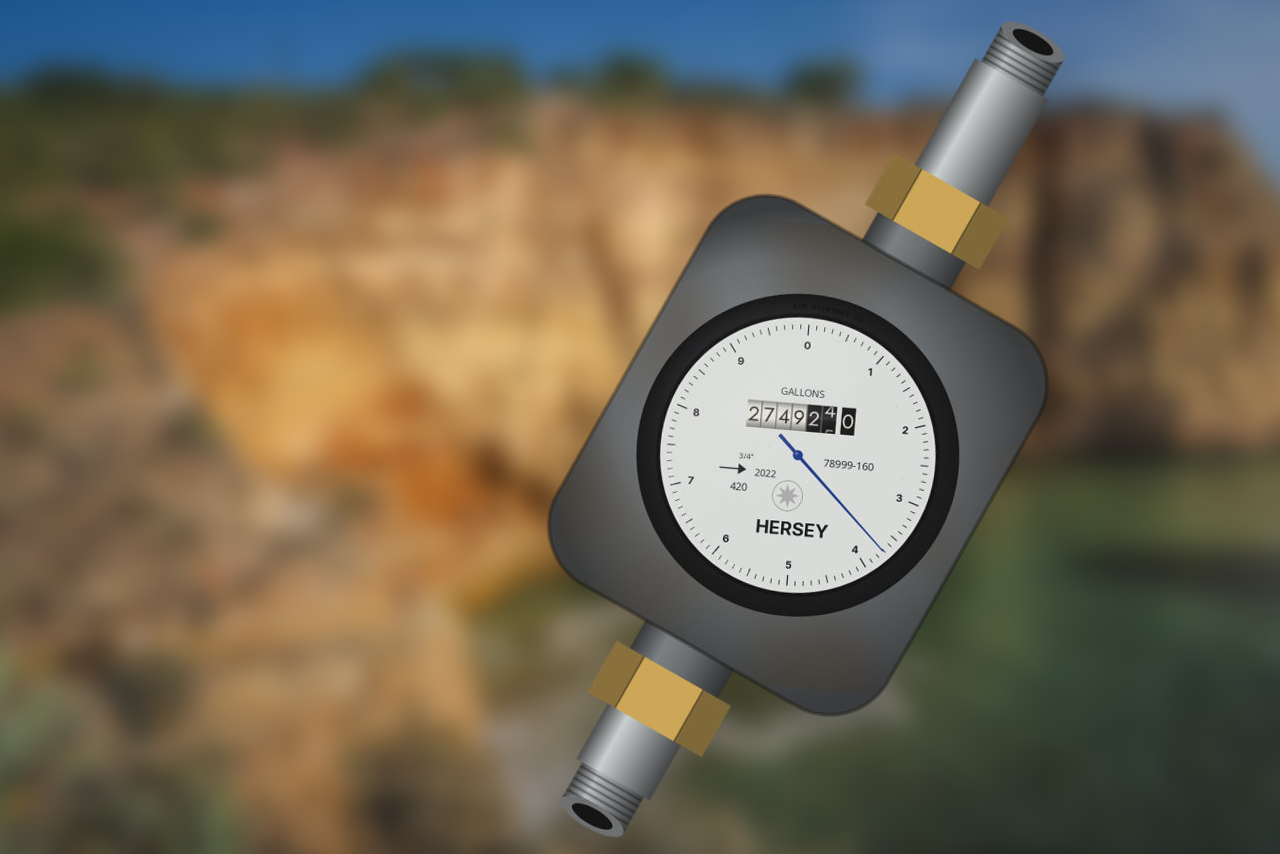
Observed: 2749243.7 gal
